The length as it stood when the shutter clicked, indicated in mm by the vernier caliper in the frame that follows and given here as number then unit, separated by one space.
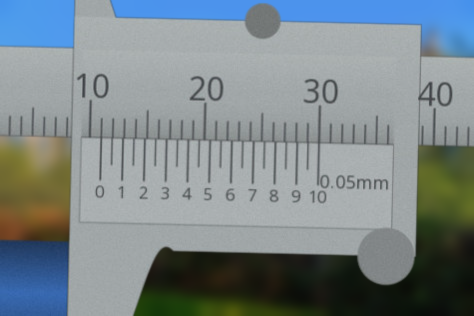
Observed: 11.0 mm
